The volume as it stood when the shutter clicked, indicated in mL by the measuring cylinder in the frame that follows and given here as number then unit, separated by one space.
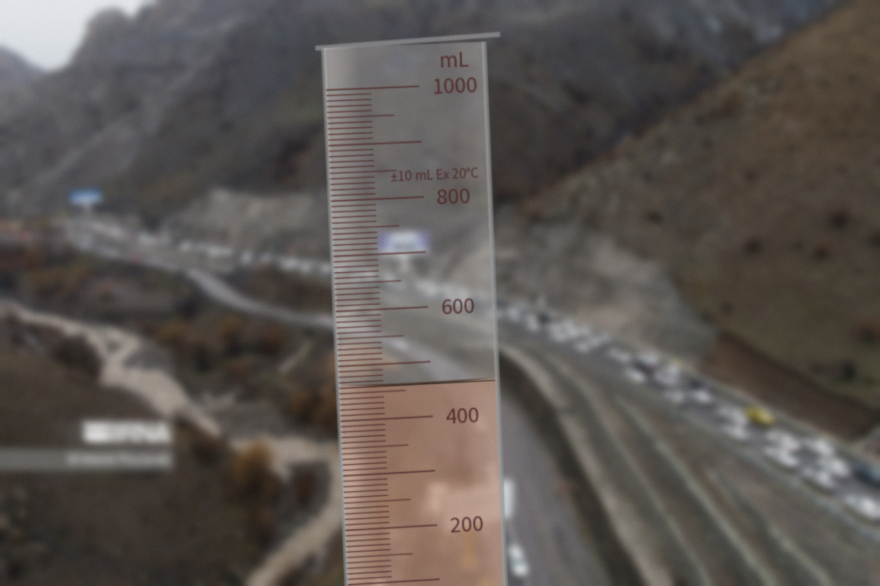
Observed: 460 mL
